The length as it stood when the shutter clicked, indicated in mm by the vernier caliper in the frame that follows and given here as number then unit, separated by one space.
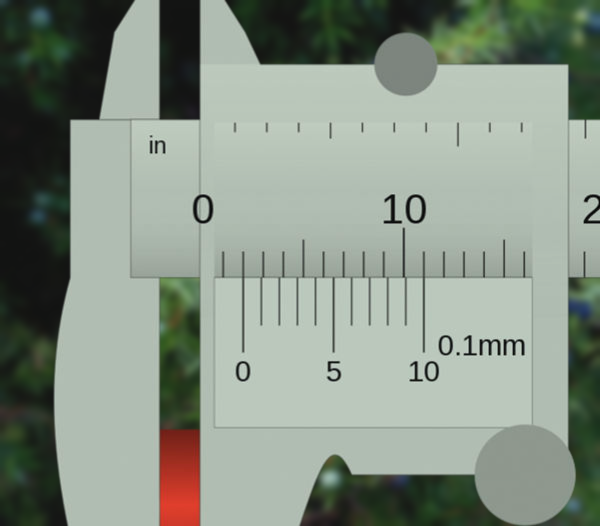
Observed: 2.0 mm
